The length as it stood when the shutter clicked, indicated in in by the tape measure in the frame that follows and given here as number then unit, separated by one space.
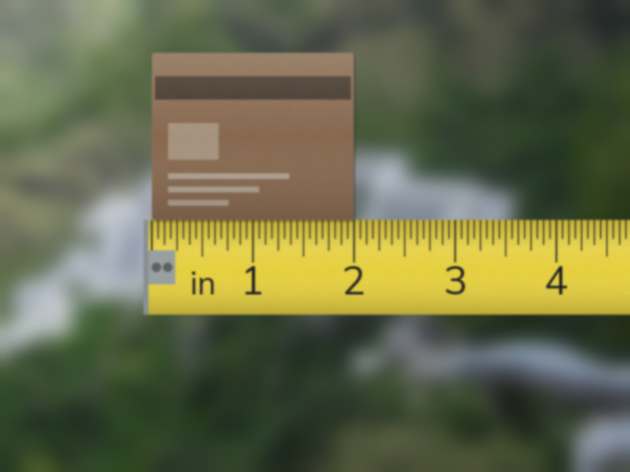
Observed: 2 in
